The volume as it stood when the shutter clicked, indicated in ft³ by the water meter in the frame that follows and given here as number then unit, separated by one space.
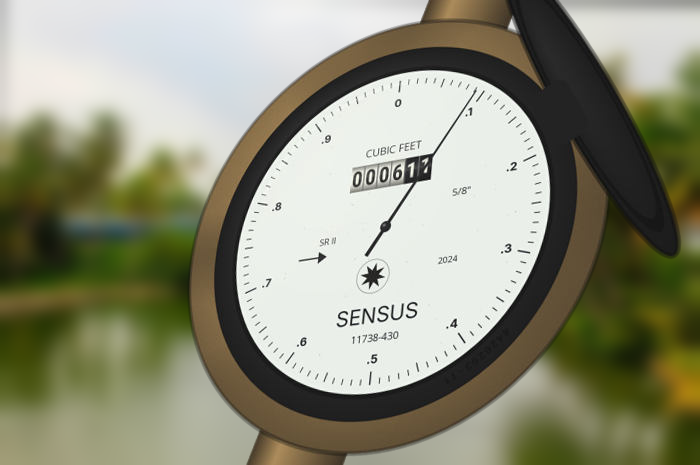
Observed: 611.09 ft³
